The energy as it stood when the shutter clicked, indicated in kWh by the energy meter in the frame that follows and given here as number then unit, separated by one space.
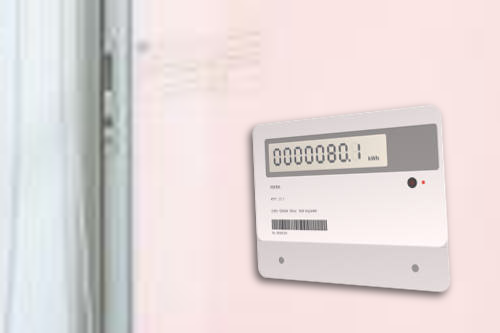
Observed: 80.1 kWh
